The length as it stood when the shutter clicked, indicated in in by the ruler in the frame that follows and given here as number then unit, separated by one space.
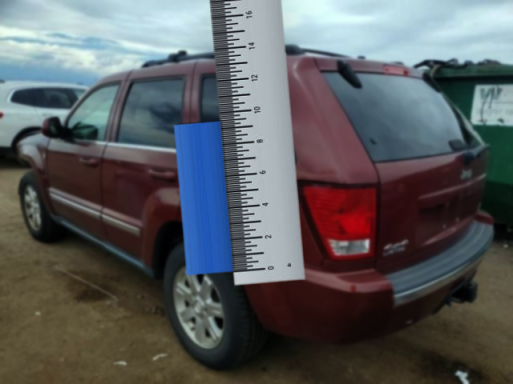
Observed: 9.5 in
